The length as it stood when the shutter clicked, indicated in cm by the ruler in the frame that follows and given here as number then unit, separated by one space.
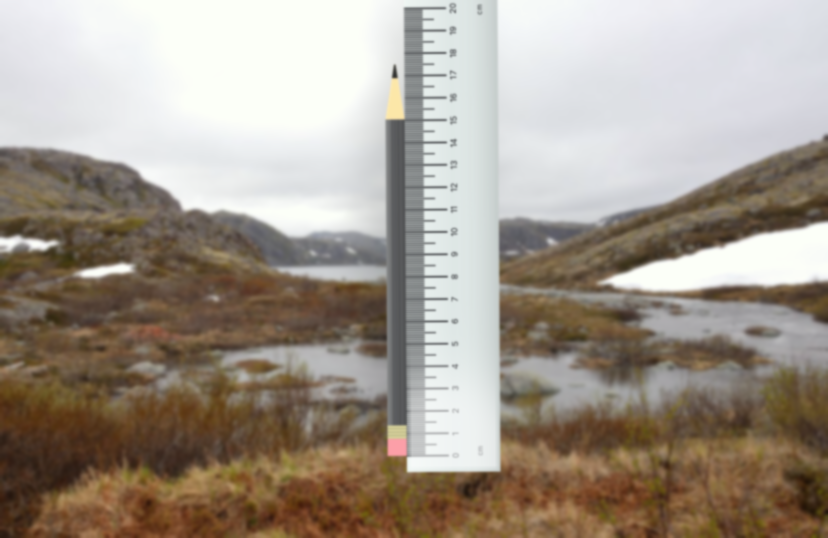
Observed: 17.5 cm
